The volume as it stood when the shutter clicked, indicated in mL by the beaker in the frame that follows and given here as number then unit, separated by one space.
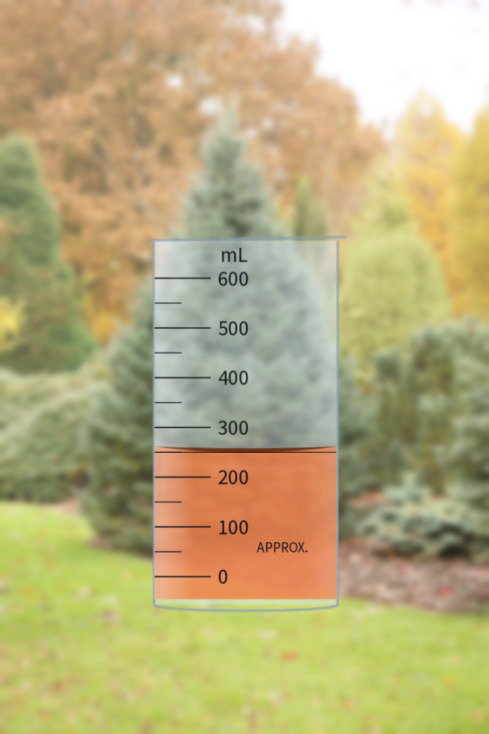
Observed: 250 mL
